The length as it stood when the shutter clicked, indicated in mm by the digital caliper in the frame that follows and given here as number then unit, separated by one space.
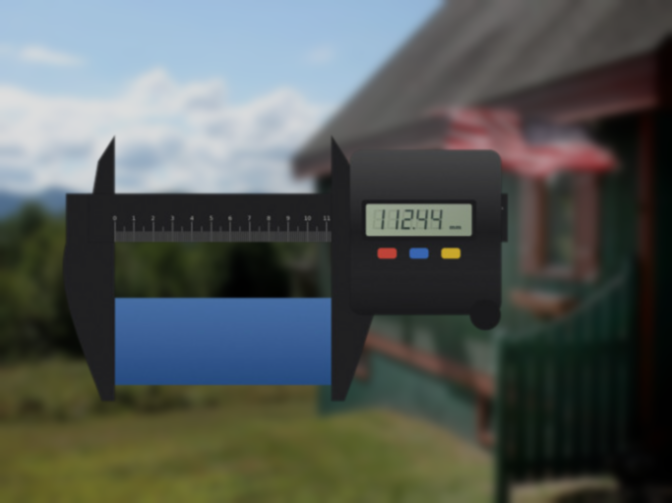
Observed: 112.44 mm
